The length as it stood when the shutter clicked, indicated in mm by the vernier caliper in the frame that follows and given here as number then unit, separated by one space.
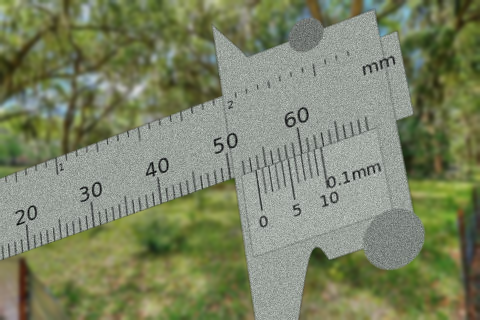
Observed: 53.6 mm
